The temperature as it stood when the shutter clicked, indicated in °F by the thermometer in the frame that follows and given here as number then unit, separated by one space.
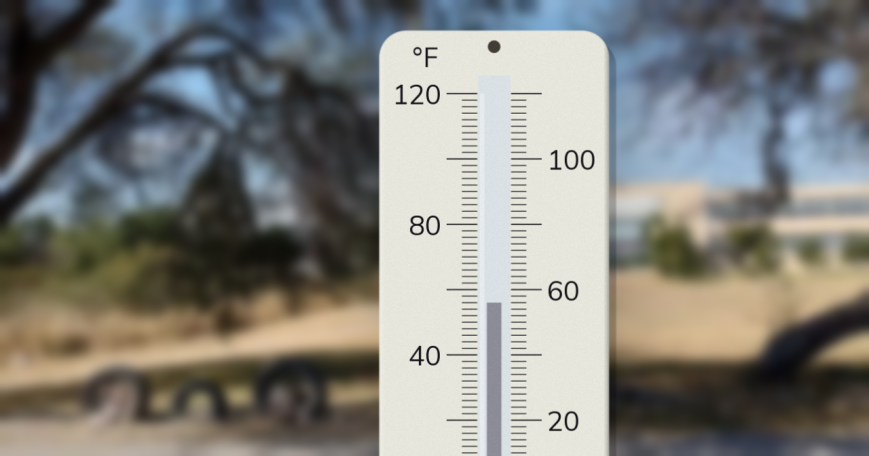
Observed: 56 °F
